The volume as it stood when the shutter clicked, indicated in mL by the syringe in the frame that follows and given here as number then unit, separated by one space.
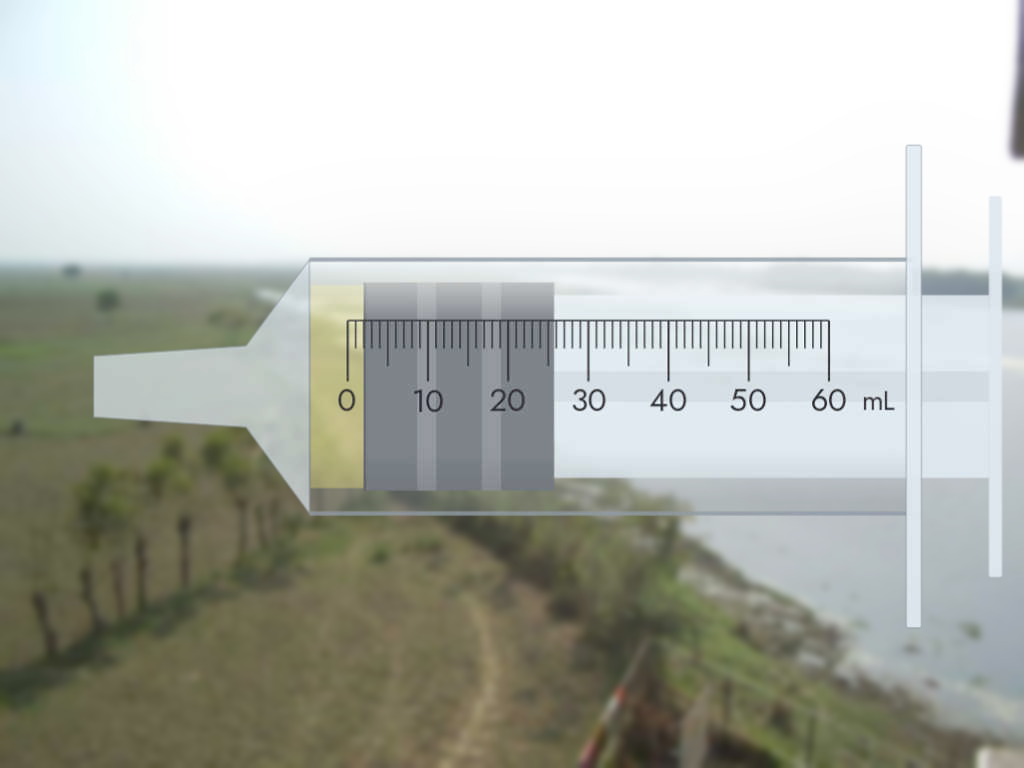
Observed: 2 mL
